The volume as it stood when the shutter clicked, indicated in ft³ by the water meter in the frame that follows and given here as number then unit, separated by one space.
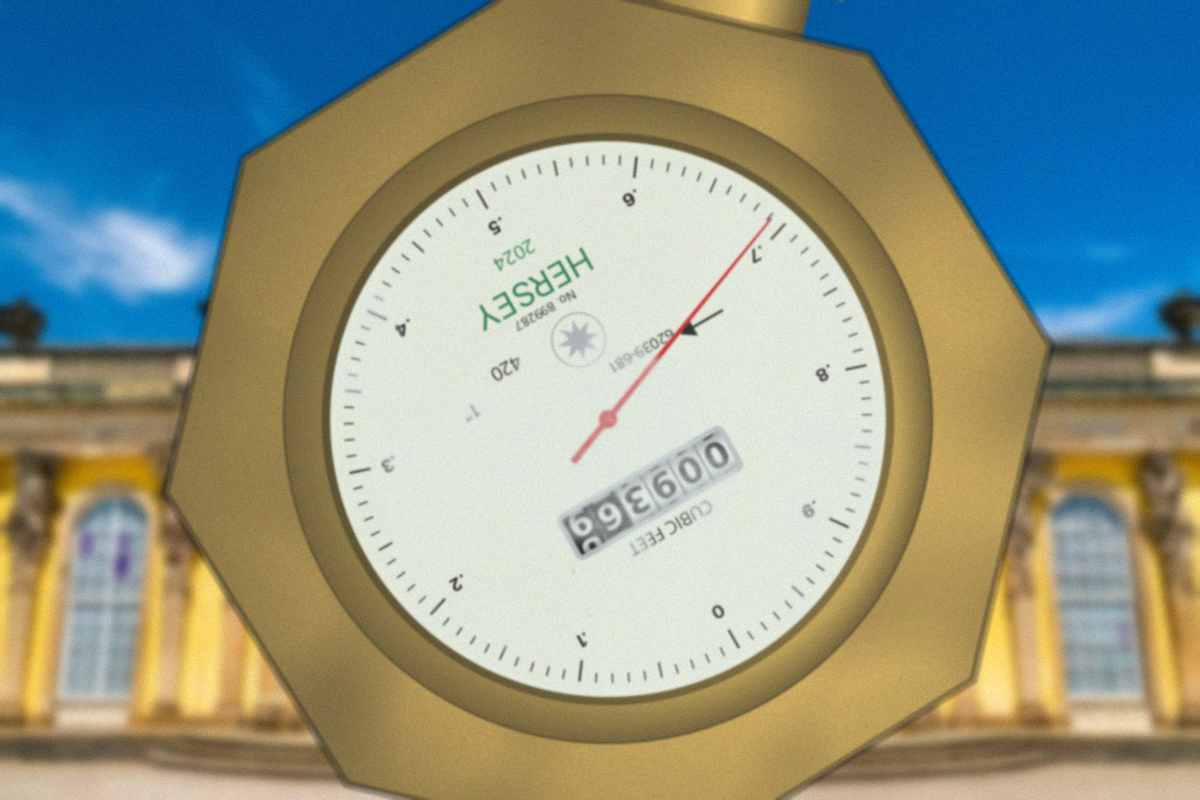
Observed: 9368.69 ft³
